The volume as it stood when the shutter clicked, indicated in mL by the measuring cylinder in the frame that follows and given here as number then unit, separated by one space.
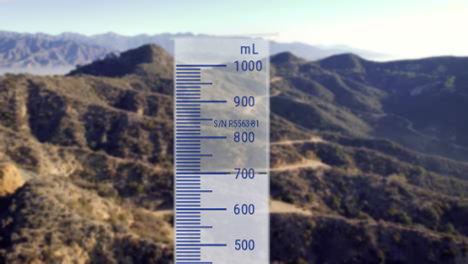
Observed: 700 mL
